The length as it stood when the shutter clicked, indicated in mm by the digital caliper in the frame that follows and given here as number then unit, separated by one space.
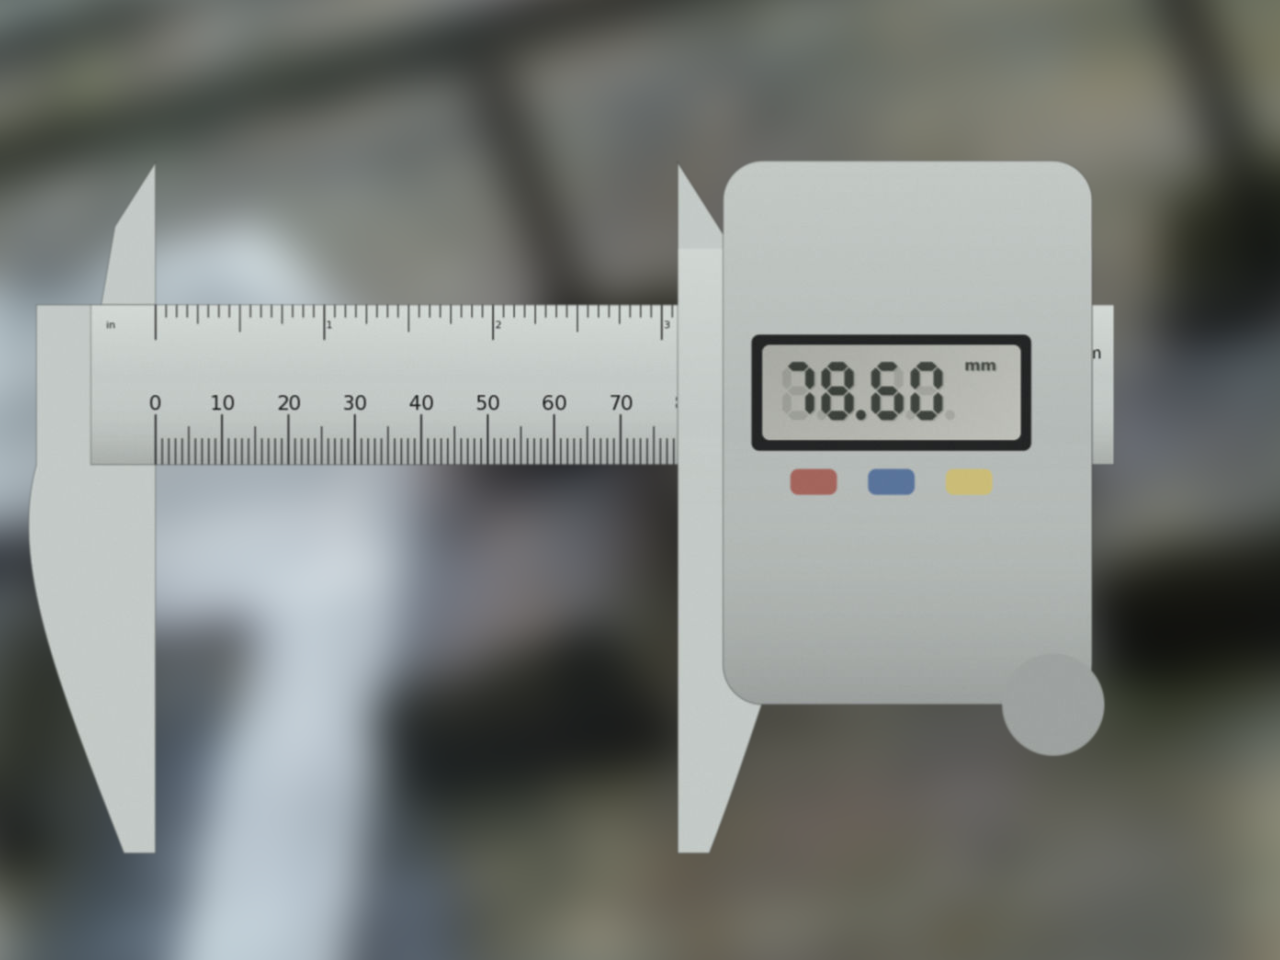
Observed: 78.60 mm
